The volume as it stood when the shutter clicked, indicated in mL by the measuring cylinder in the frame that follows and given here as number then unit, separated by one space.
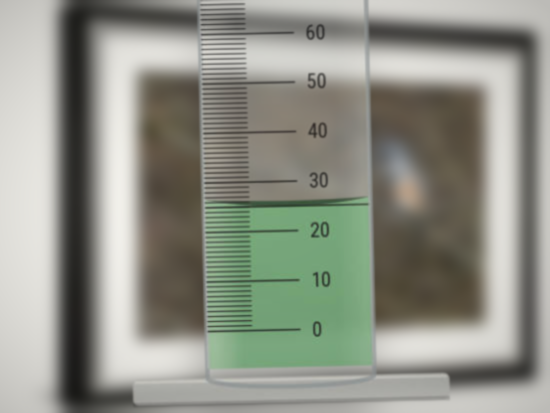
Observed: 25 mL
